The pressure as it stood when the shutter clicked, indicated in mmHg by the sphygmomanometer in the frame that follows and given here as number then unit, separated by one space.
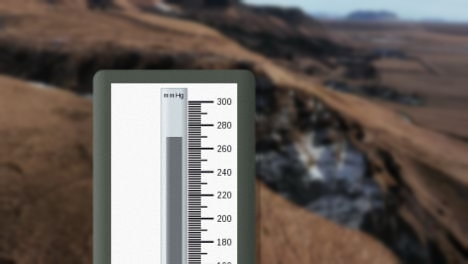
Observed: 270 mmHg
